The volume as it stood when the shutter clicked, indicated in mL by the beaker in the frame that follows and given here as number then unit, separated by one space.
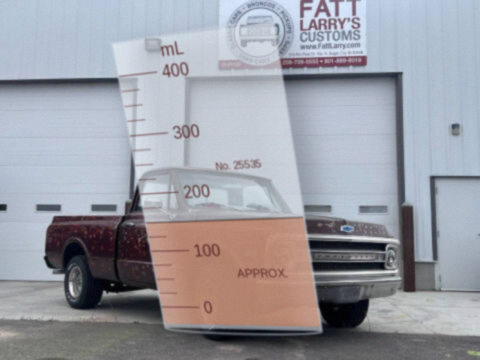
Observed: 150 mL
